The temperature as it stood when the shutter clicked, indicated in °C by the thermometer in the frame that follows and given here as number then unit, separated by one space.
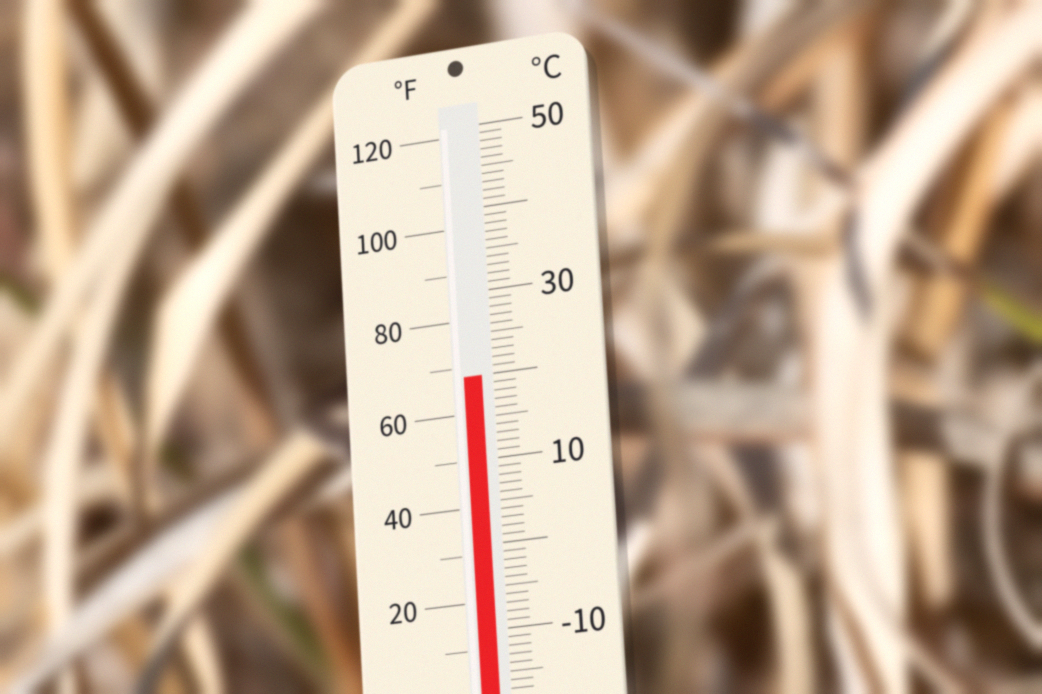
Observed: 20 °C
